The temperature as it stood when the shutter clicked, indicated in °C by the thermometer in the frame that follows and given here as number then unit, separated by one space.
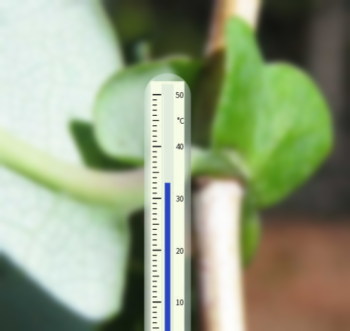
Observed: 33 °C
